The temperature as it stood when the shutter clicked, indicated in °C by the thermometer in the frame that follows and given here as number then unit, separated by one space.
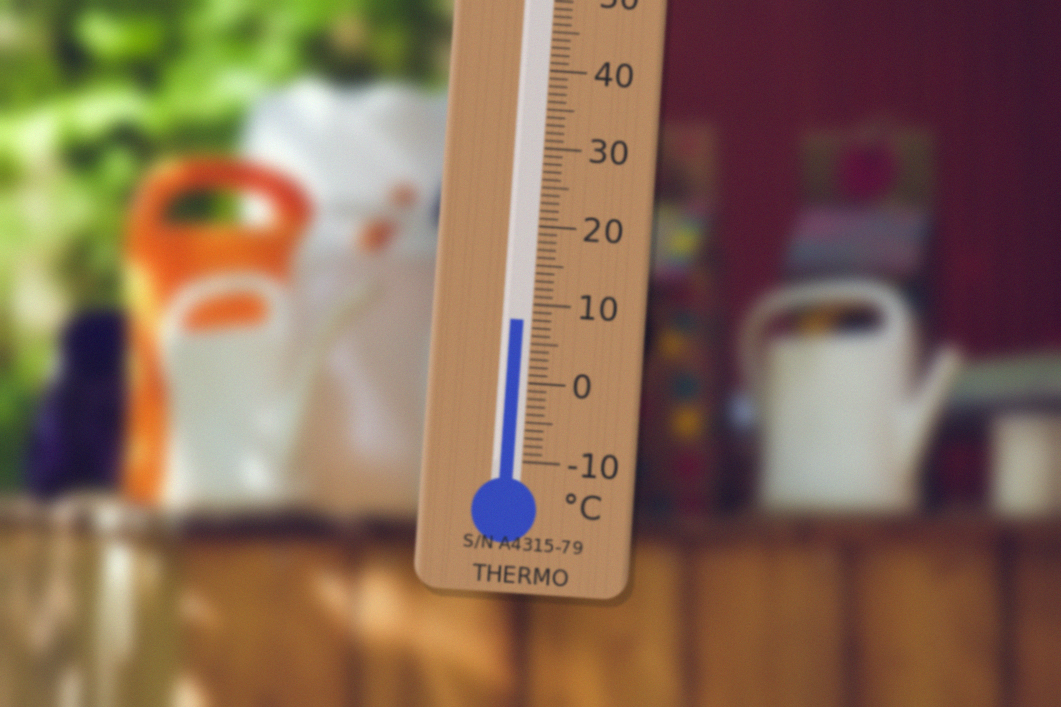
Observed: 8 °C
